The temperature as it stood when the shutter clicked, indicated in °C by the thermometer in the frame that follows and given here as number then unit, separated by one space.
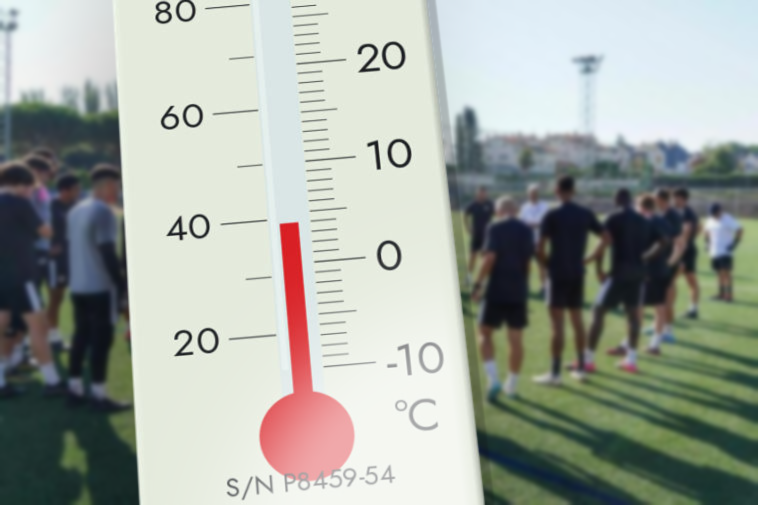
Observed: 4 °C
